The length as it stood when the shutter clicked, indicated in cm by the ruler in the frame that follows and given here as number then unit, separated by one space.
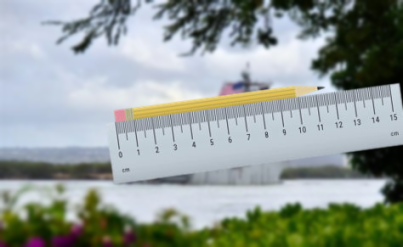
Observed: 11.5 cm
